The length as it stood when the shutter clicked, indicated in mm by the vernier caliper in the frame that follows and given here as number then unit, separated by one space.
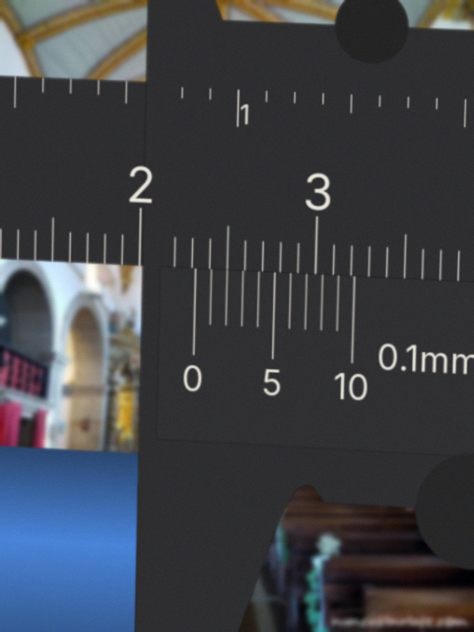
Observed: 23.2 mm
